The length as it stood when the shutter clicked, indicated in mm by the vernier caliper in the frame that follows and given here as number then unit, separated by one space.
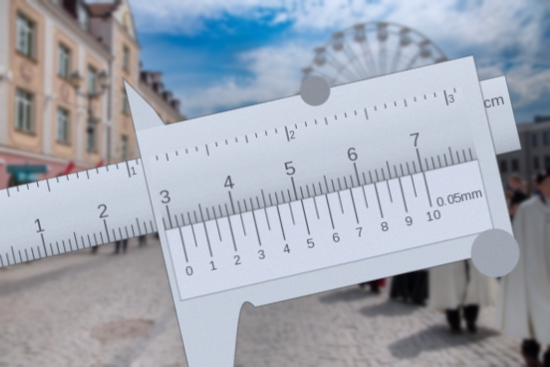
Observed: 31.2 mm
